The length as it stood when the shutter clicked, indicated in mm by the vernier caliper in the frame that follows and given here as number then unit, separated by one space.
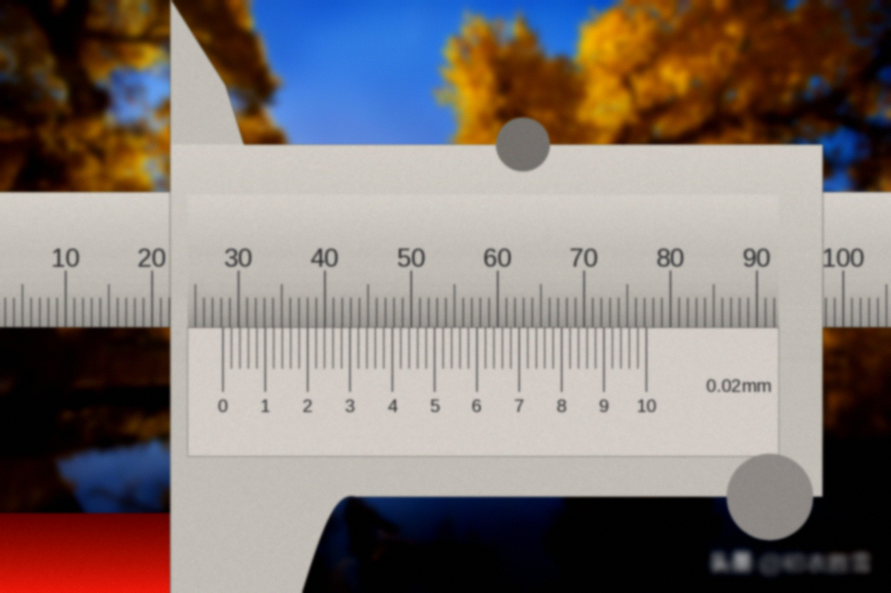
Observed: 28.2 mm
